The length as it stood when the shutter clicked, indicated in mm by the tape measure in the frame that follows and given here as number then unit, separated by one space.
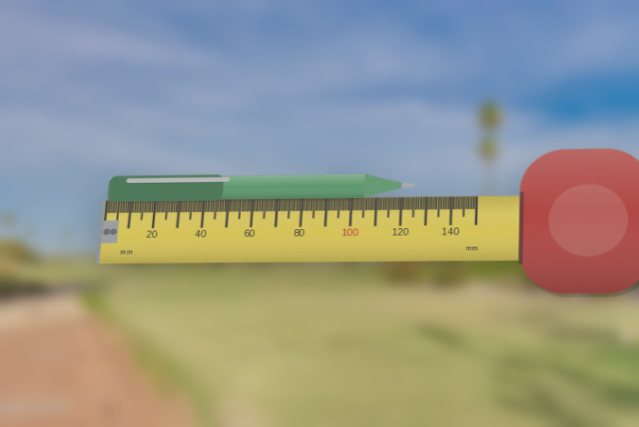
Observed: 125 mm
